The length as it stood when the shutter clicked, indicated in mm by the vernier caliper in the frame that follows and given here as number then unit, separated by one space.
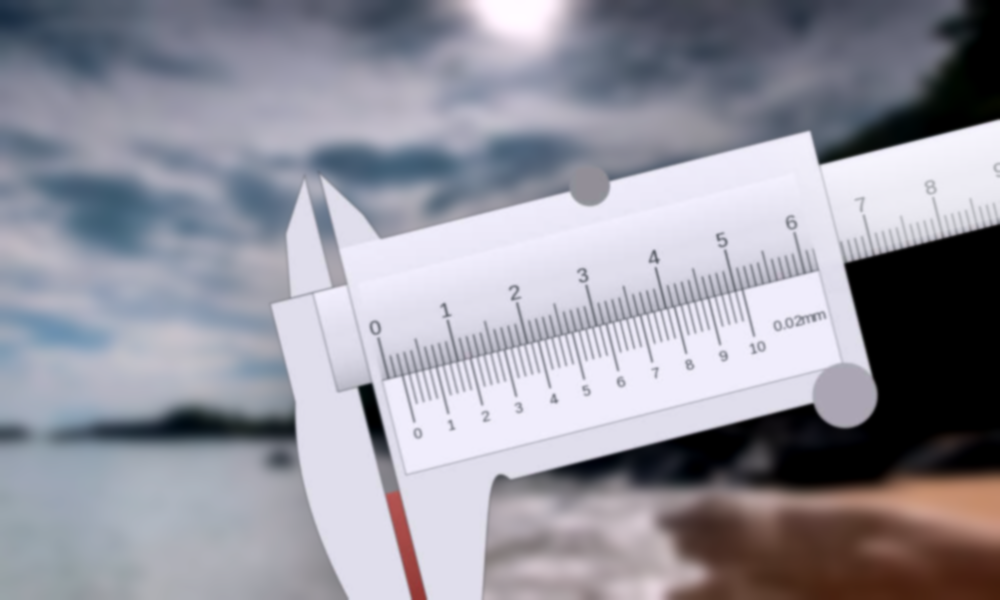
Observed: 2.0 mm
